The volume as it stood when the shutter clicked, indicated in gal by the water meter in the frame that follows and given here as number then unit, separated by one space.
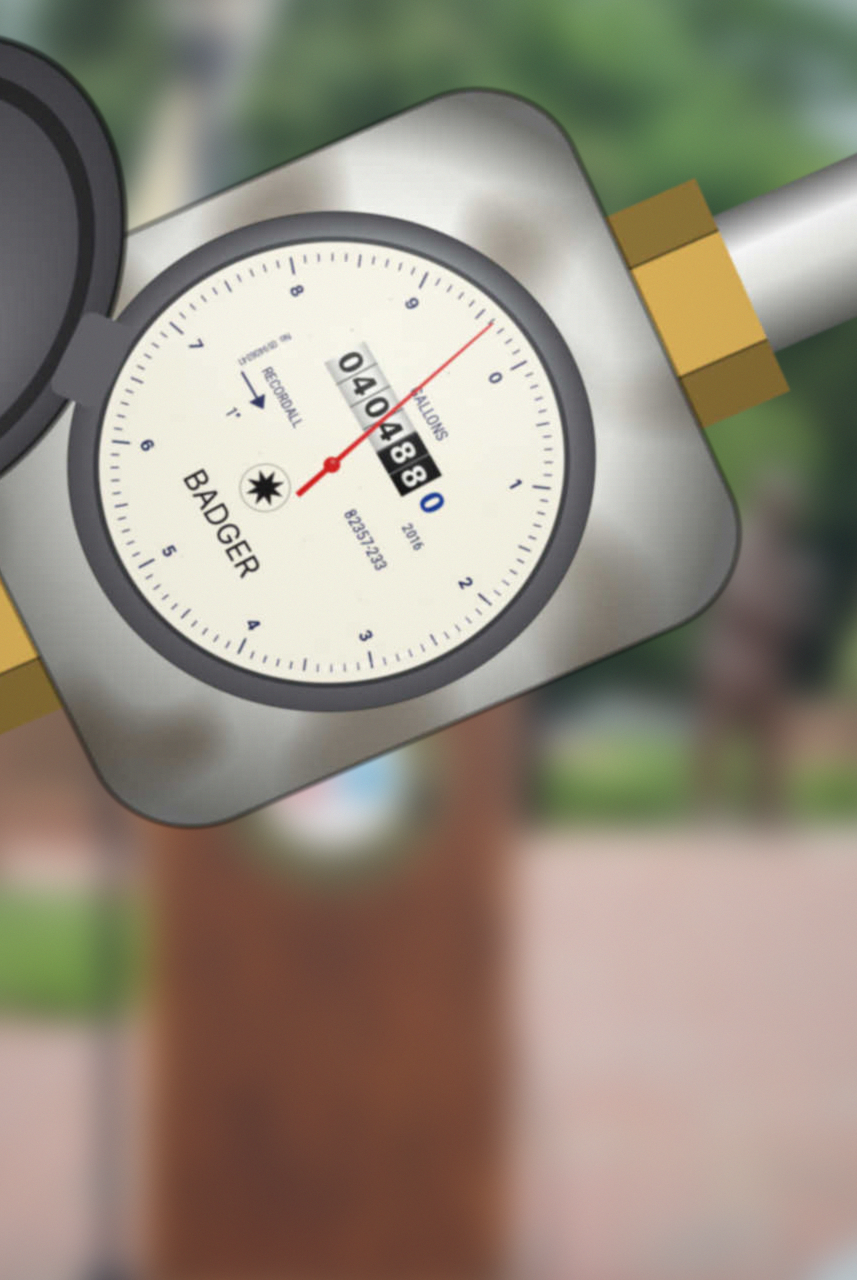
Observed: 404879.6 gal
